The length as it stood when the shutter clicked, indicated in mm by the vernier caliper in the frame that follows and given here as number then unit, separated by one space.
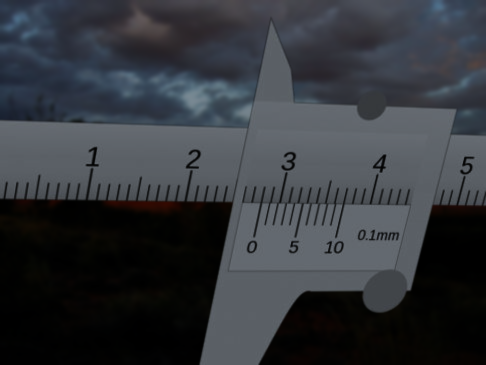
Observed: 28.0 mm
